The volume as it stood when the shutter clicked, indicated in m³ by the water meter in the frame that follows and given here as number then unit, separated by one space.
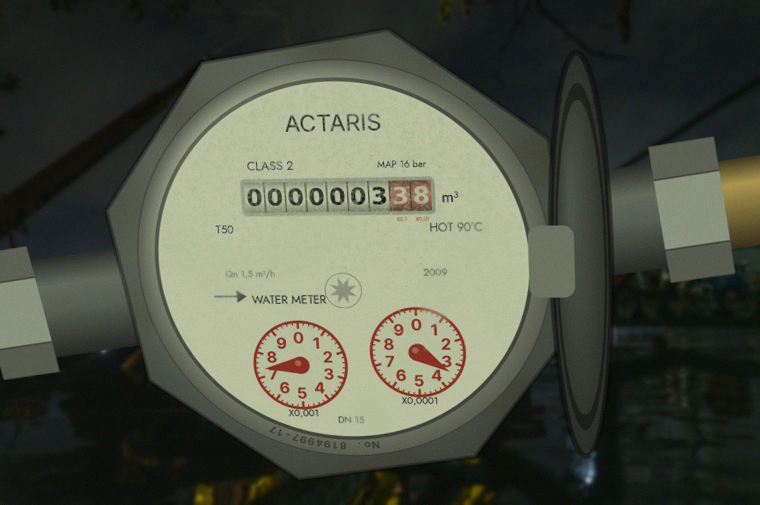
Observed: 3.3873 m³
